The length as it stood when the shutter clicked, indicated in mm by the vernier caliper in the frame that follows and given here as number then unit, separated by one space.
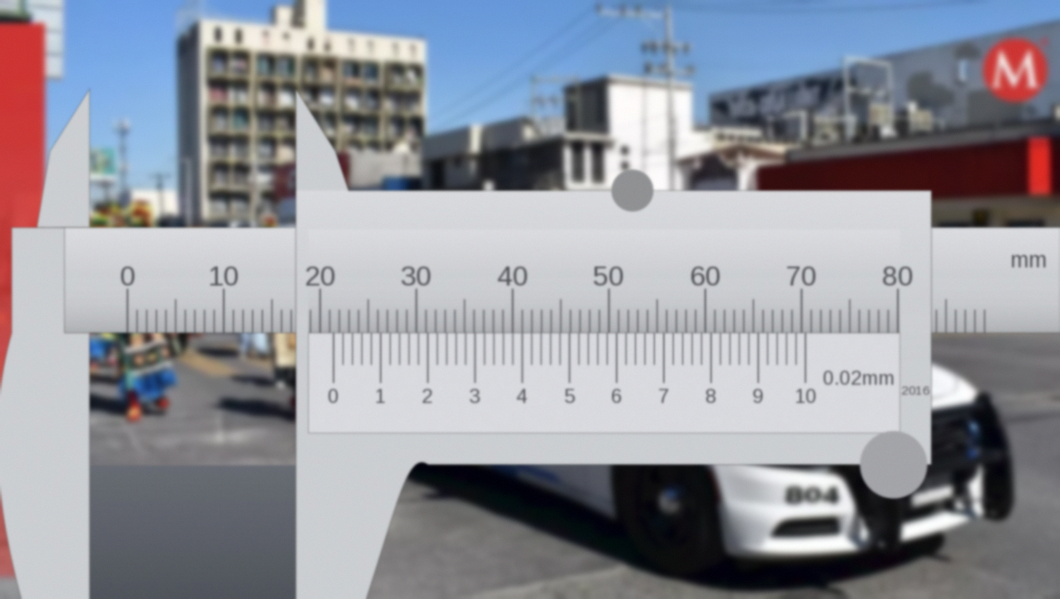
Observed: 21.4 mm
